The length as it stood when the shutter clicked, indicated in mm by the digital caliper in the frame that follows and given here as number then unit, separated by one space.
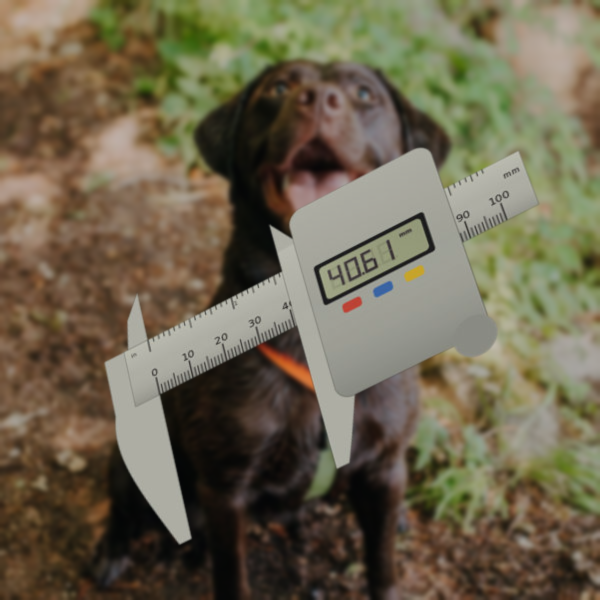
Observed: 40.61 mm
